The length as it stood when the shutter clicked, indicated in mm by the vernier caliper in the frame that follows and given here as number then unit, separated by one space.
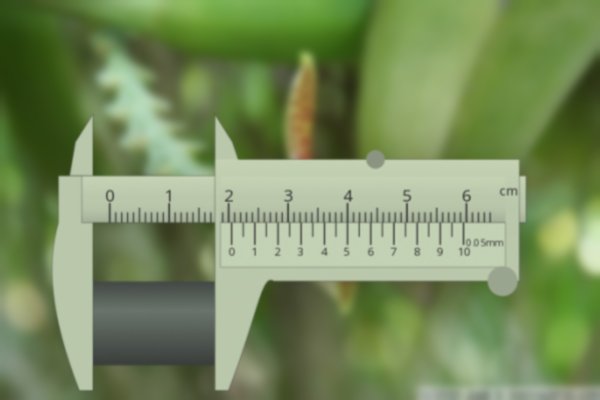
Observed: 20.5 mm
